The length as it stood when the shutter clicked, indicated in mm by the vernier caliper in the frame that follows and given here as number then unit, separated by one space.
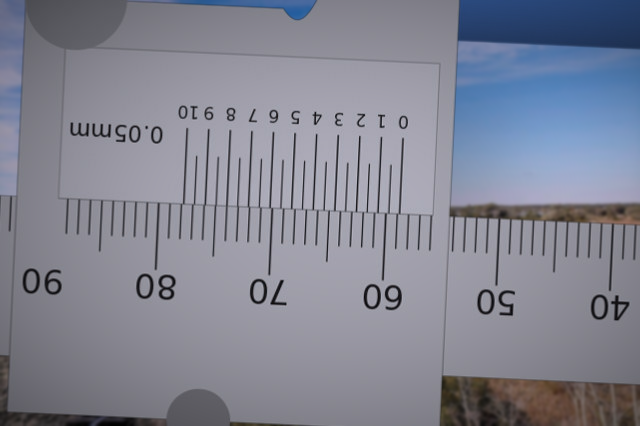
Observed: 58.8 mm
